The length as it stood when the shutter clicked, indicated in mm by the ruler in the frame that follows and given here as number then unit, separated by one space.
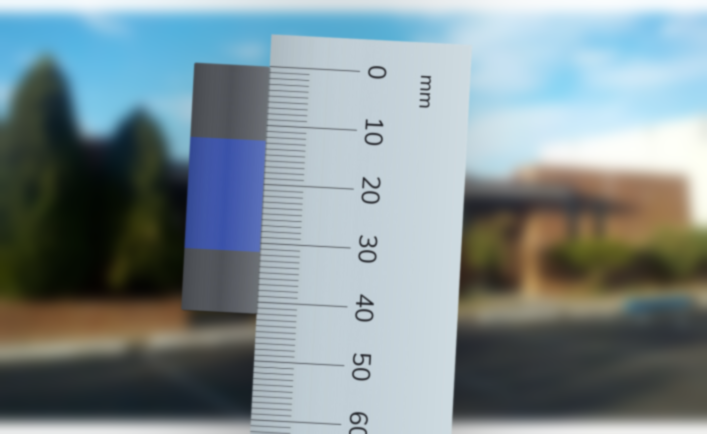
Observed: 42 mm
